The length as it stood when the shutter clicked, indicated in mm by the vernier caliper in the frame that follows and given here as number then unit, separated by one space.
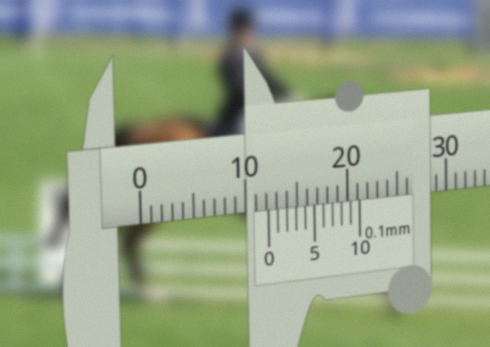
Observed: 12.2 mm
